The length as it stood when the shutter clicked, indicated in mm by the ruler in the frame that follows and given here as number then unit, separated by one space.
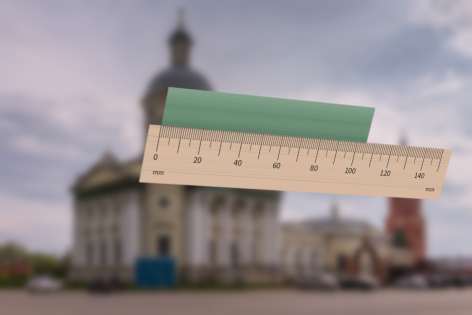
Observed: 105 mm
